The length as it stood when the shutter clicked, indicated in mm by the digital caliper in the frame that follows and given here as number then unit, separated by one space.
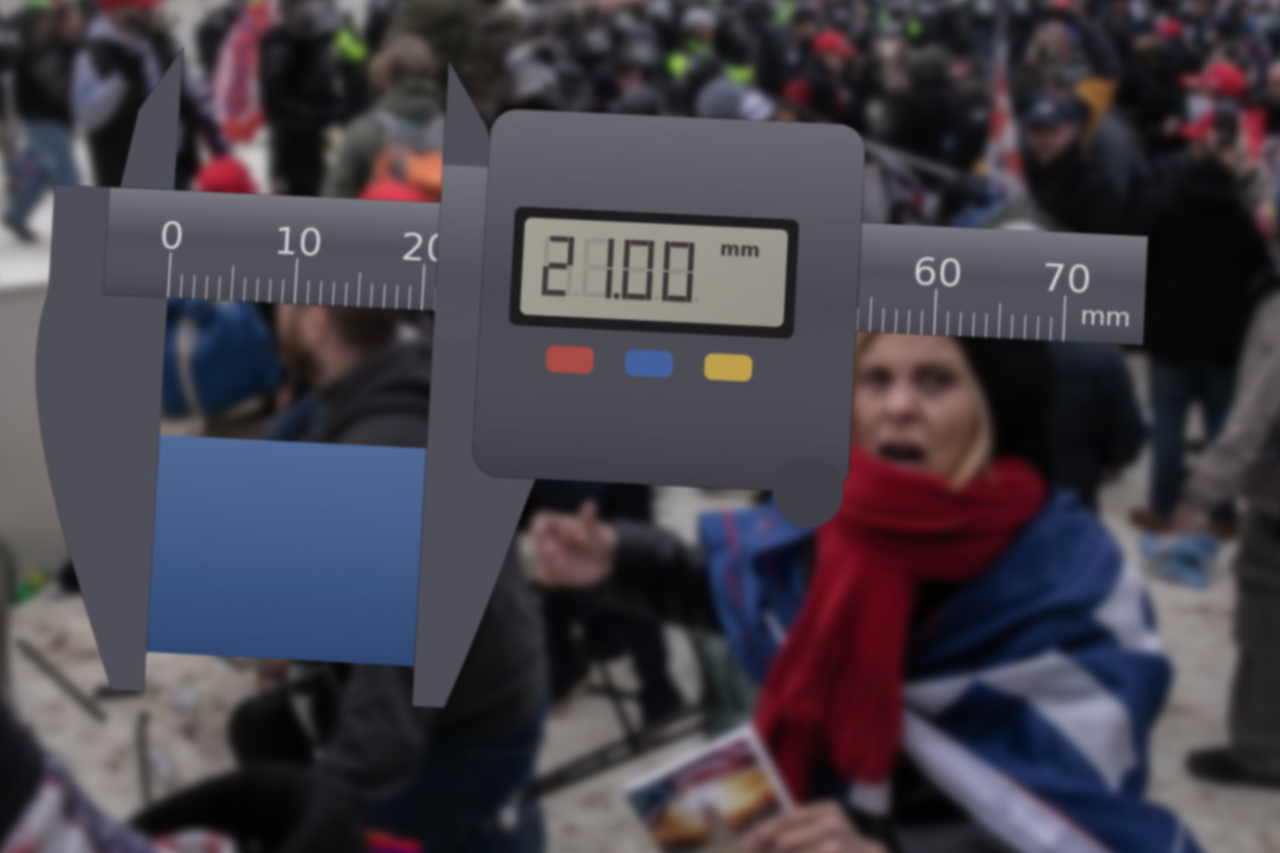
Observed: 21.00 mm
